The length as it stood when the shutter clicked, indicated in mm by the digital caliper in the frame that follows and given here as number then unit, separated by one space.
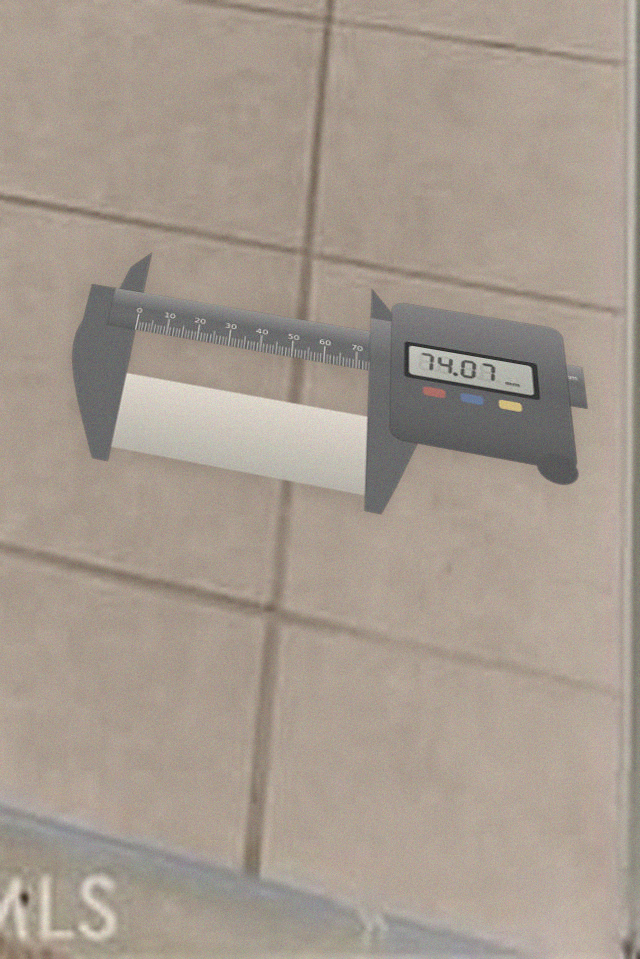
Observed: 74.07 mm
